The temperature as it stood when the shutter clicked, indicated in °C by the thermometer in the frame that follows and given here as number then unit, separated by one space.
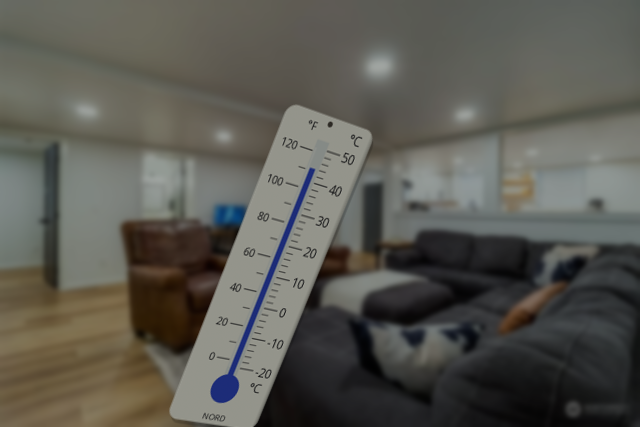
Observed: 44 °C
